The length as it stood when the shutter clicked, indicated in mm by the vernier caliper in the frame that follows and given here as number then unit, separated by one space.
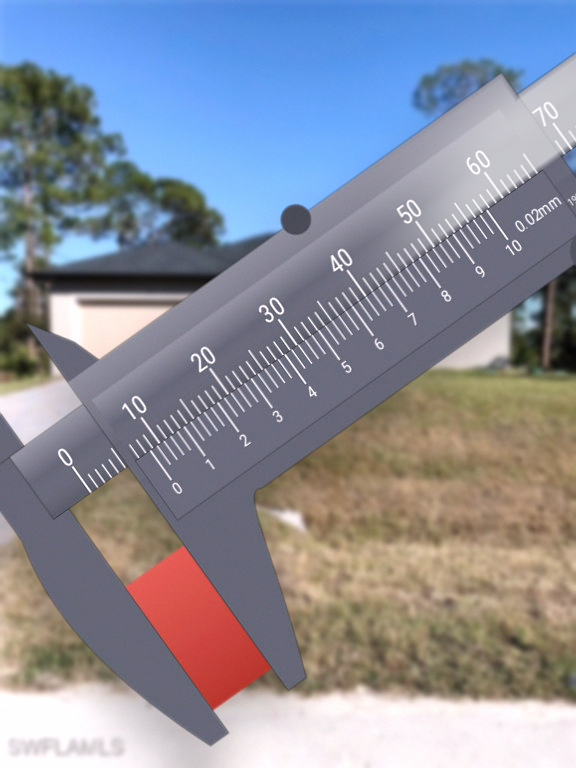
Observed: 8.6 mm
